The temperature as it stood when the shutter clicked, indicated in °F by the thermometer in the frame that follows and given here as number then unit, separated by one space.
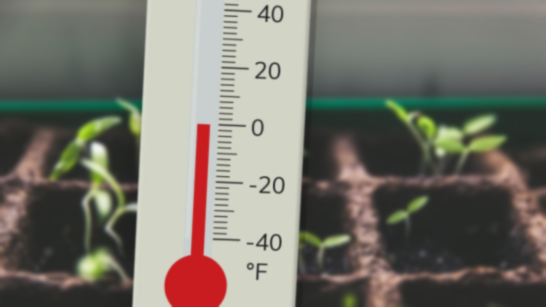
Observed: 0 °F
